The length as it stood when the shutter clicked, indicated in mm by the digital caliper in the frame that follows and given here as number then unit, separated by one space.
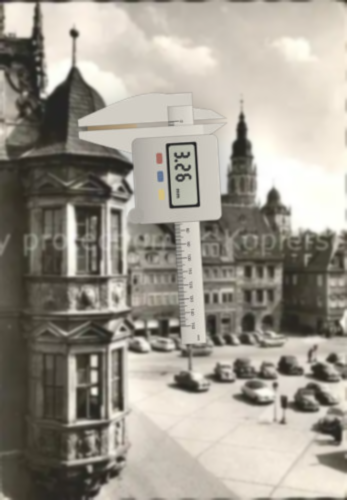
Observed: 3.26 mm
